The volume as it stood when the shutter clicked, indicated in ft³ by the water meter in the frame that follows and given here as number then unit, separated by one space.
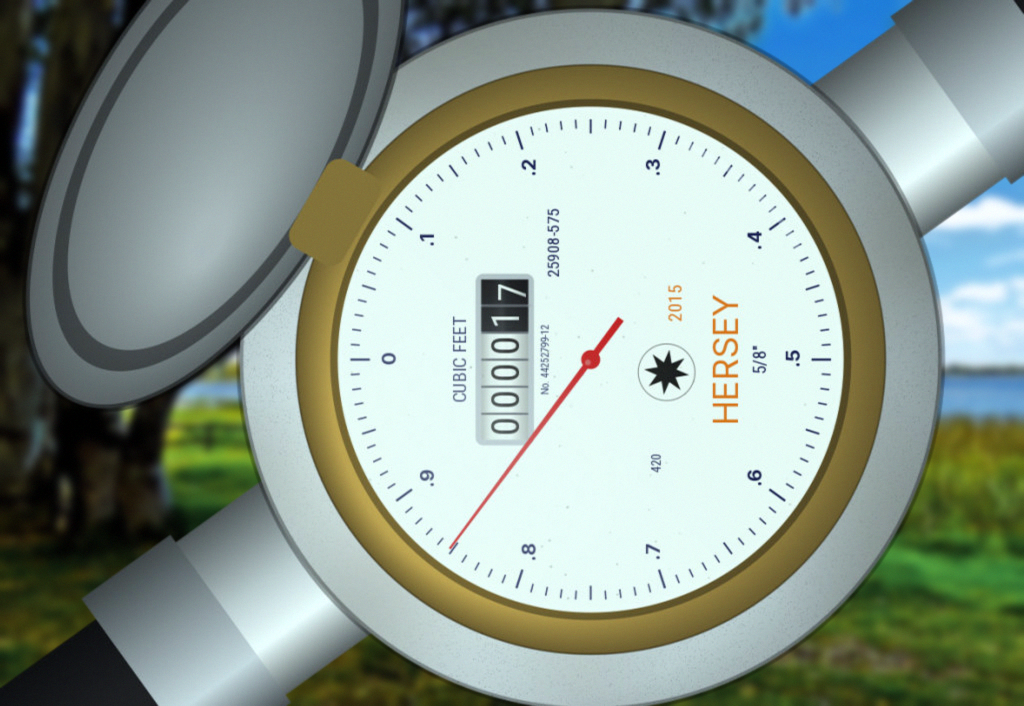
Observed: 16.85 ft³
